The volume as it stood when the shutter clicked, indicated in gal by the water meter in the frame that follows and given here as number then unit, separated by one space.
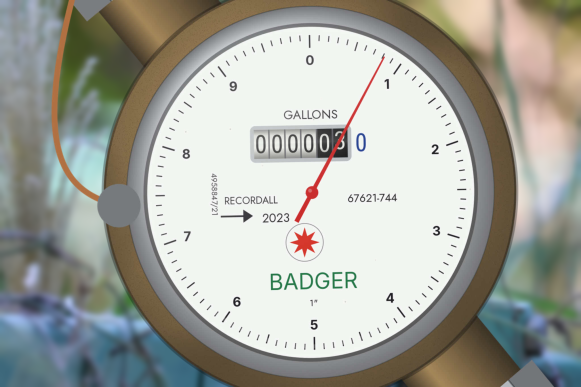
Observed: 30.8 gal
